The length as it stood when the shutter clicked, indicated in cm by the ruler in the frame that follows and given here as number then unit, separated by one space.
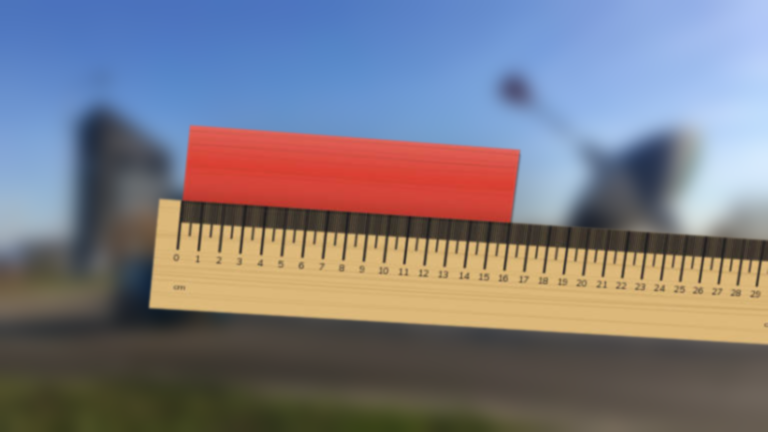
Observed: 16 cm
